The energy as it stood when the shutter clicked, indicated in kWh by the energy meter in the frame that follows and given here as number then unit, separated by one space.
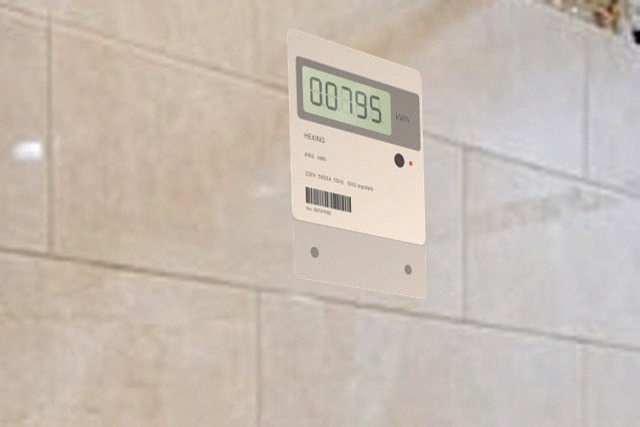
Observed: 795 kWh
